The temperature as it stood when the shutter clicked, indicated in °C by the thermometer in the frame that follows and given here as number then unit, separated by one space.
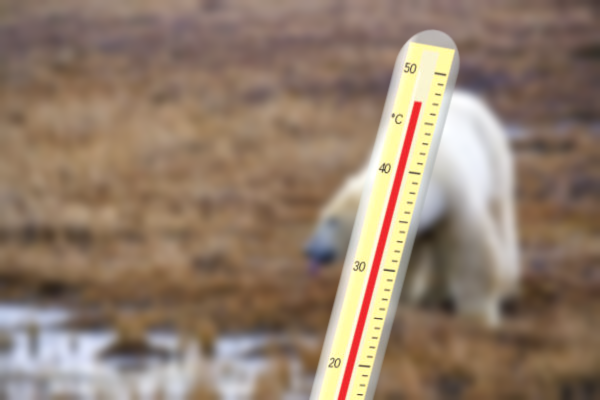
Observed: 47 °C
